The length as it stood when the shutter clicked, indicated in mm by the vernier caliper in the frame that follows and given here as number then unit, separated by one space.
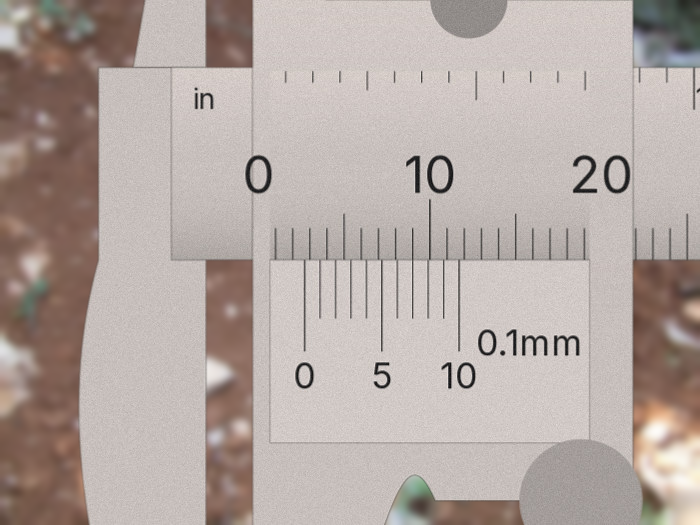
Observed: 2.7 mm
